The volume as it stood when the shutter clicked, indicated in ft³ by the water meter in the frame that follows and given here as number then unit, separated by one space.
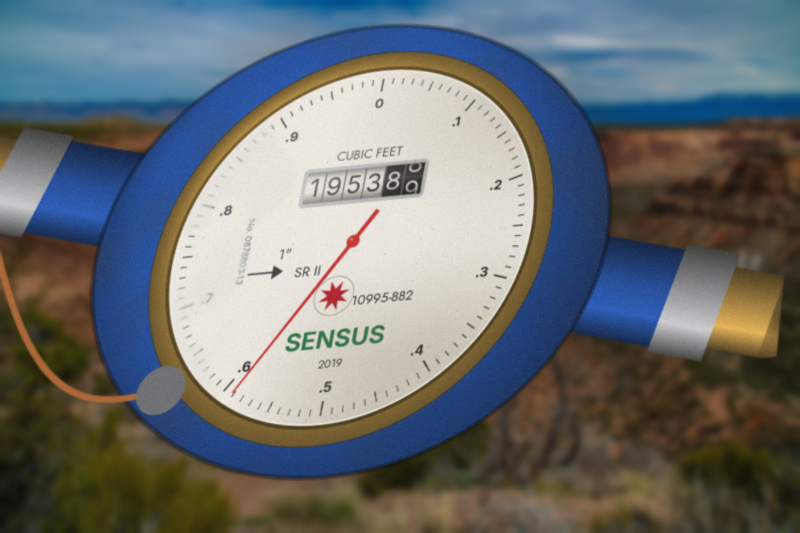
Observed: 195388.59 ft³
